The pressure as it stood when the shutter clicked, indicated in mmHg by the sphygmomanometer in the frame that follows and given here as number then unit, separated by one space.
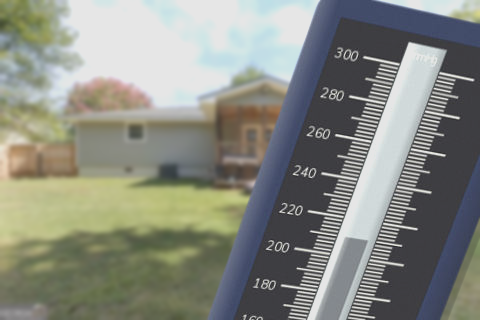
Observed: 210 mmHg
